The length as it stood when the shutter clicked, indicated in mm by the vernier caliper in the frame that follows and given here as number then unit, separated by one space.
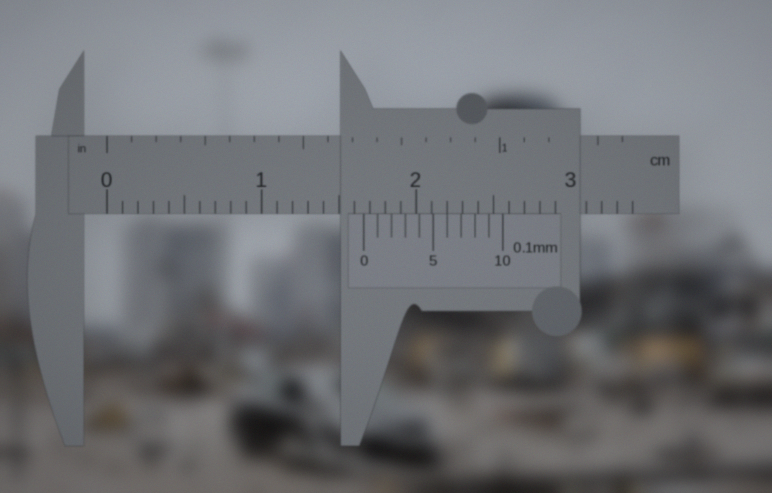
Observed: 16.6 mm
